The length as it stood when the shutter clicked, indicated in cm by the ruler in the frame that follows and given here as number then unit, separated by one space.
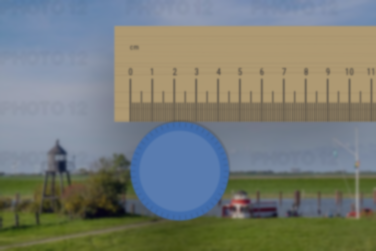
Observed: 4.5 cm
